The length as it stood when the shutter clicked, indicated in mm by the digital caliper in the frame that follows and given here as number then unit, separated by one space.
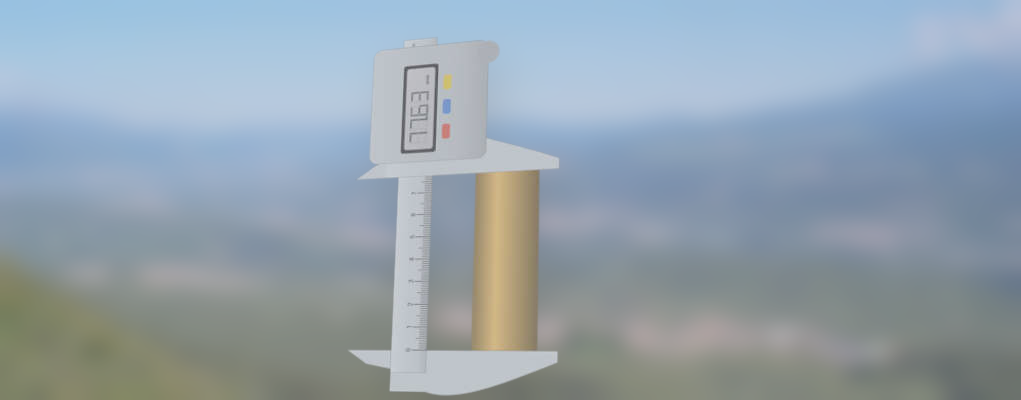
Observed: 77.63 mm
